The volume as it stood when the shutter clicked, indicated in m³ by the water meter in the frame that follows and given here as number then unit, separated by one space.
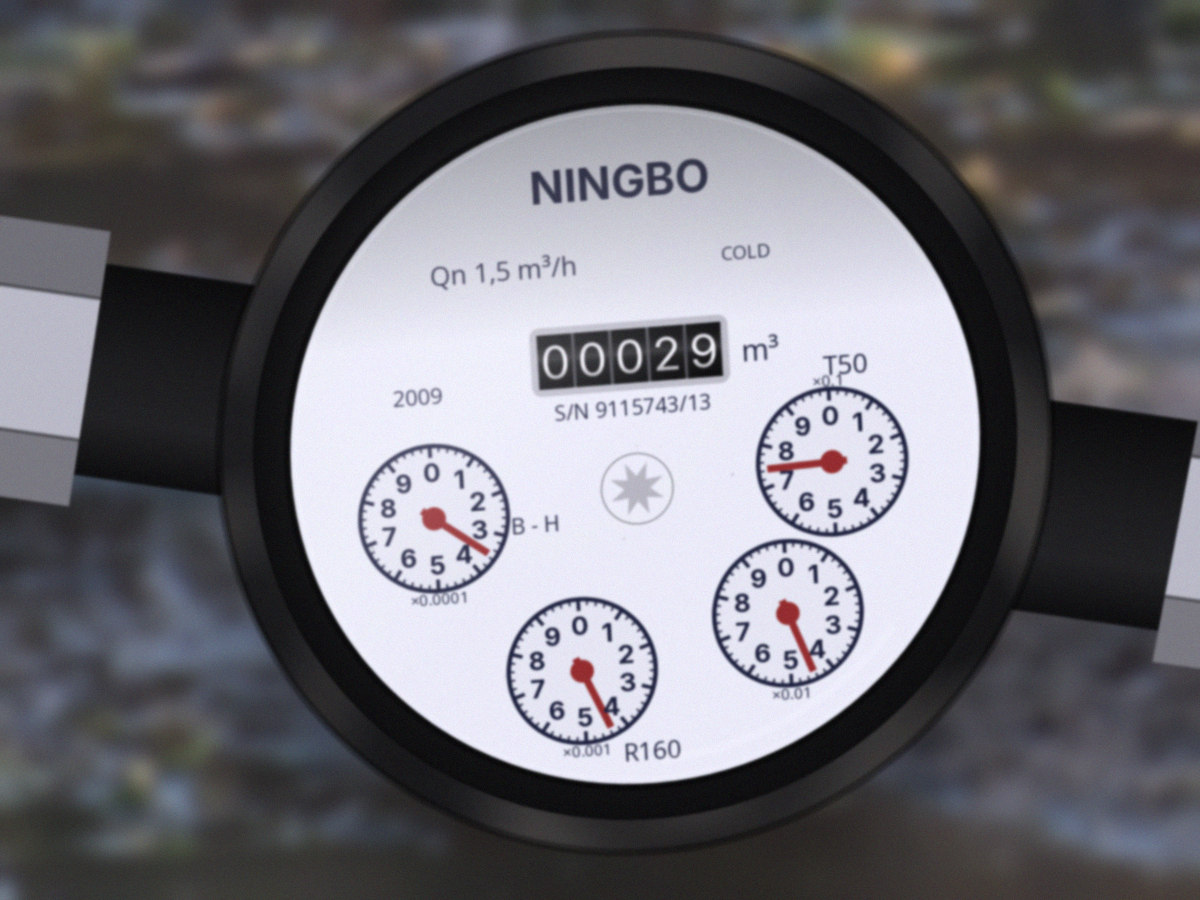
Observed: 29.7443 m³
